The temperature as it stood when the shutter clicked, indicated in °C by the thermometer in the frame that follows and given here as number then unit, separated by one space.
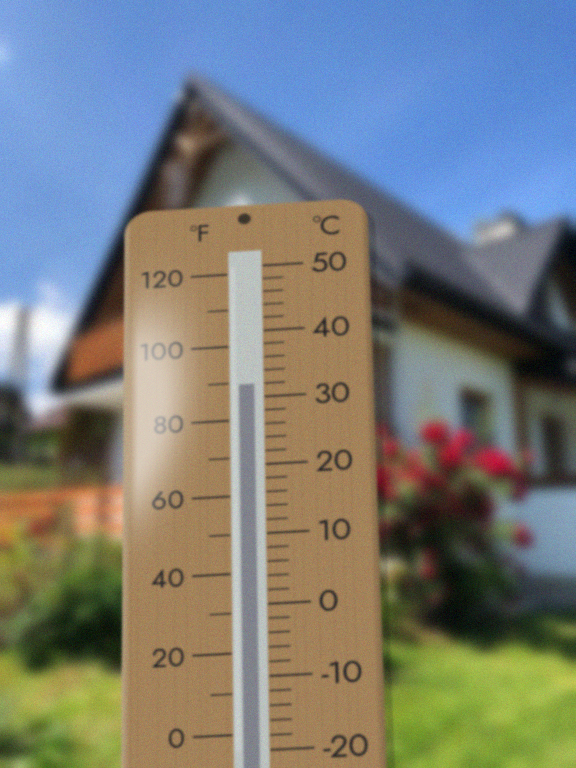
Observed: 32 °C
